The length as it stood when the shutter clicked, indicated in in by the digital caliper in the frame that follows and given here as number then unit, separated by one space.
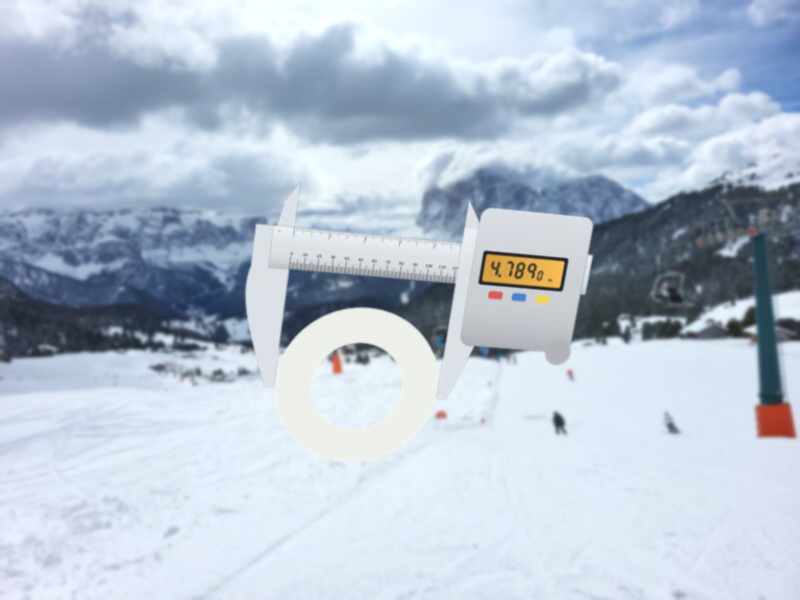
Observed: 4.7890 in
